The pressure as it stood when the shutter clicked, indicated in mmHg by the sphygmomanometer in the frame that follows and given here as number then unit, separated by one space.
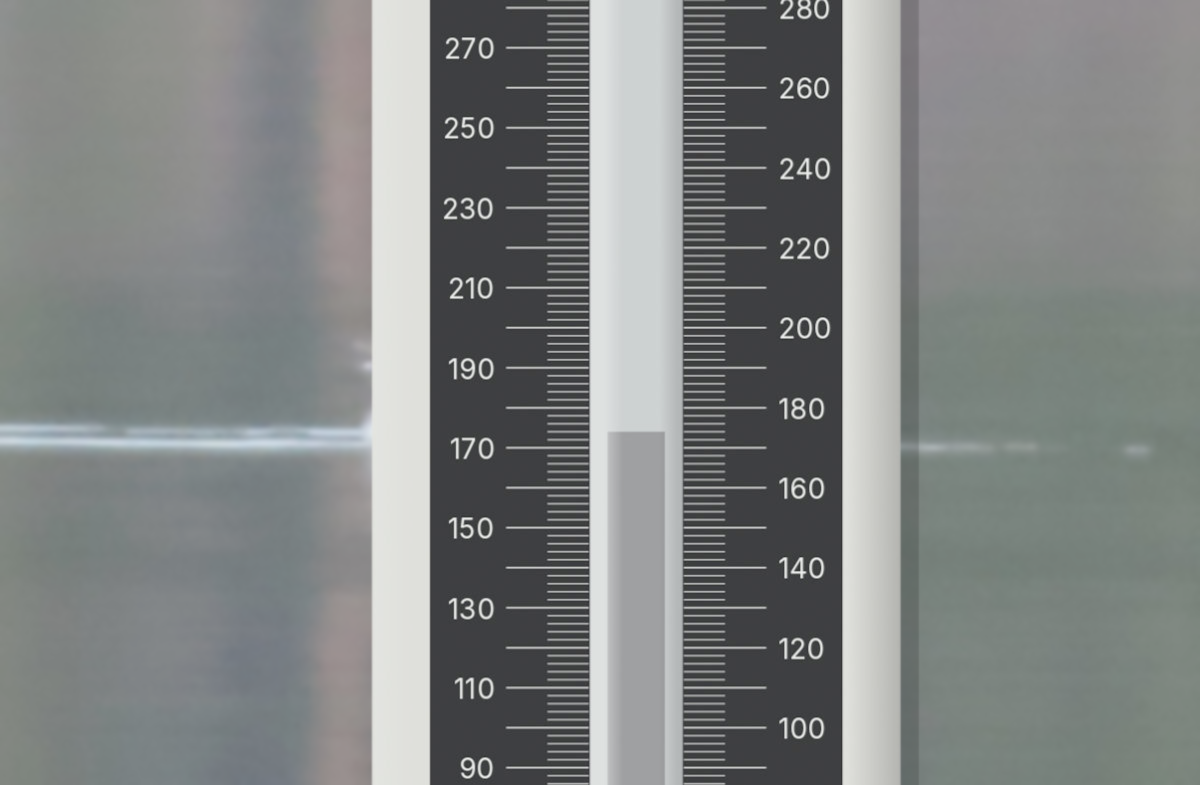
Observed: 174 mmHg
